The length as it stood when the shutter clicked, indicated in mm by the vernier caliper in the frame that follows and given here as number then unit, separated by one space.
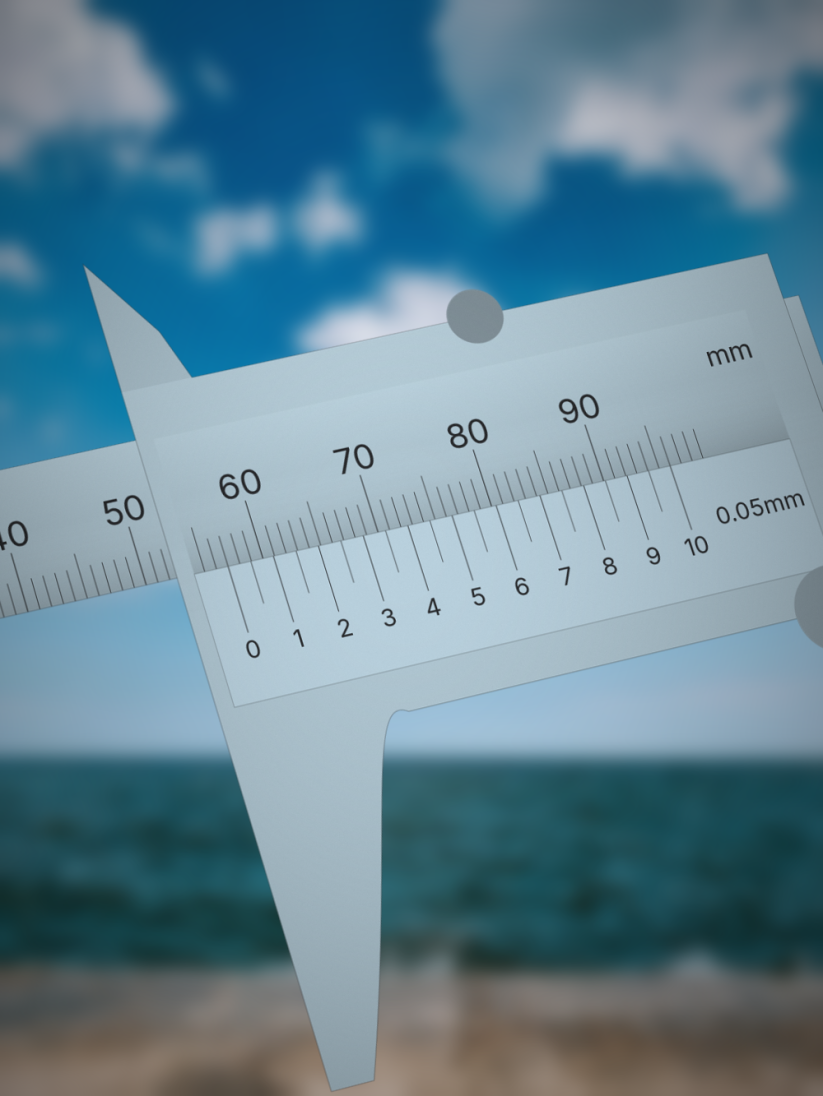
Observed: 57.0 mm
